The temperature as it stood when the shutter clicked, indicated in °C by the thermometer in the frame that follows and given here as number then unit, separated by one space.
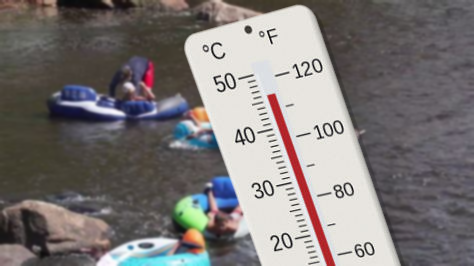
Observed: 46 °C
